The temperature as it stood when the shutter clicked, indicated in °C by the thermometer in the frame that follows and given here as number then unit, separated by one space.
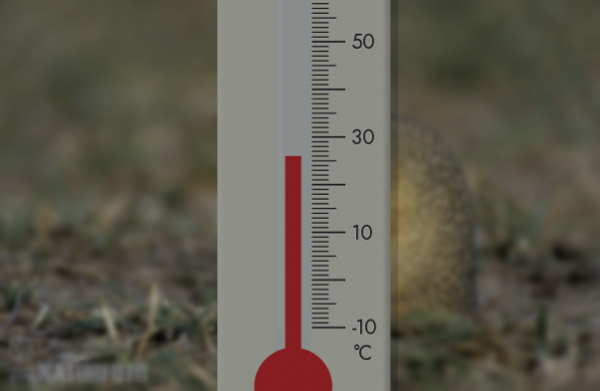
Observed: 26 °C
